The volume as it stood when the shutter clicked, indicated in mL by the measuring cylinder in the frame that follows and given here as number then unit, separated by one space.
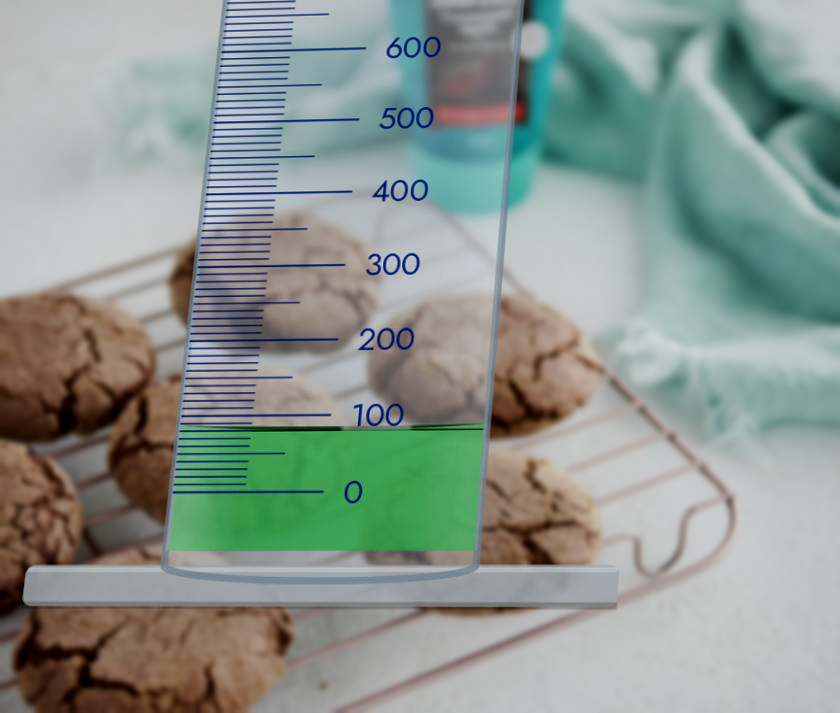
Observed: 80 mL
